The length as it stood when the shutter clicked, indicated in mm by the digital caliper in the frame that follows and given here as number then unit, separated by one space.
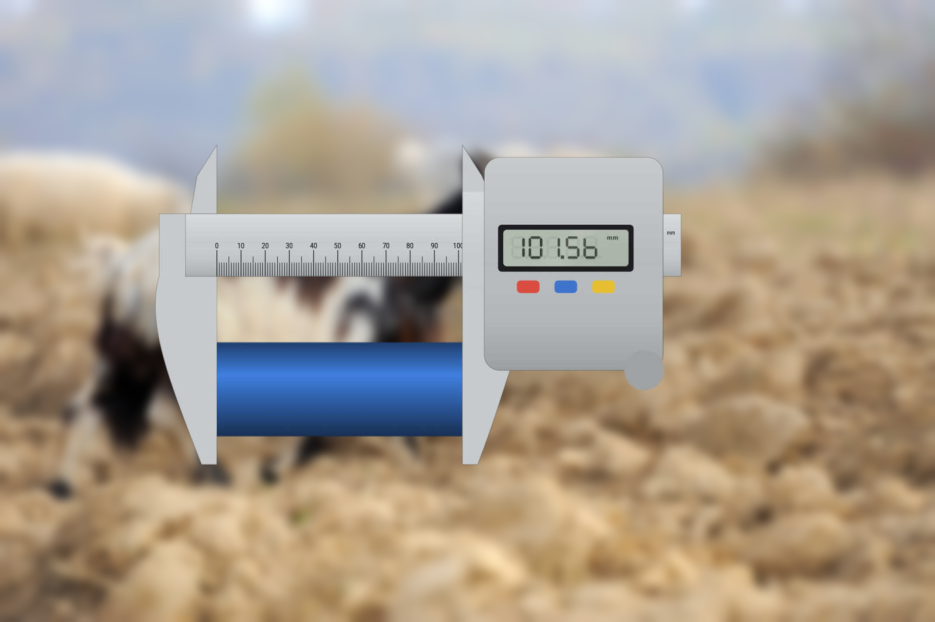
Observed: 101.56 mm
